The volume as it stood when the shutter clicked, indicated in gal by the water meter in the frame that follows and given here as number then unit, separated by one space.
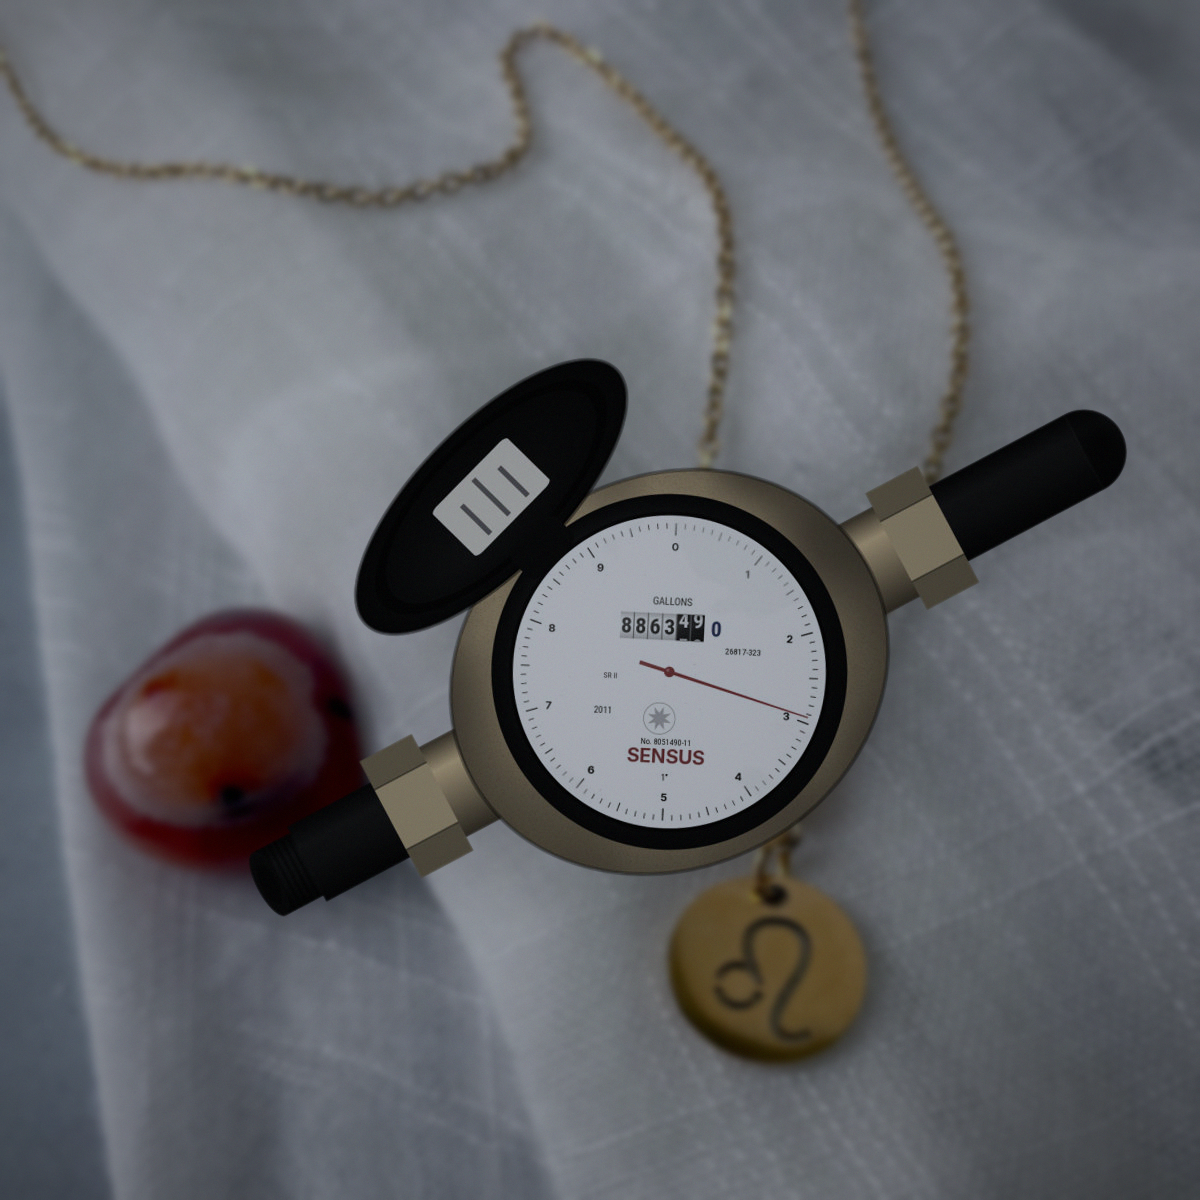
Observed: 8863492.9 gal
